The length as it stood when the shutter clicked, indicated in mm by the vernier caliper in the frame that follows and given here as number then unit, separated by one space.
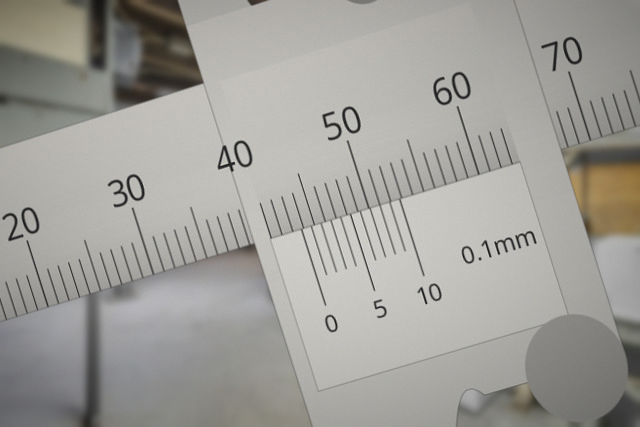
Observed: 43.8 mm
